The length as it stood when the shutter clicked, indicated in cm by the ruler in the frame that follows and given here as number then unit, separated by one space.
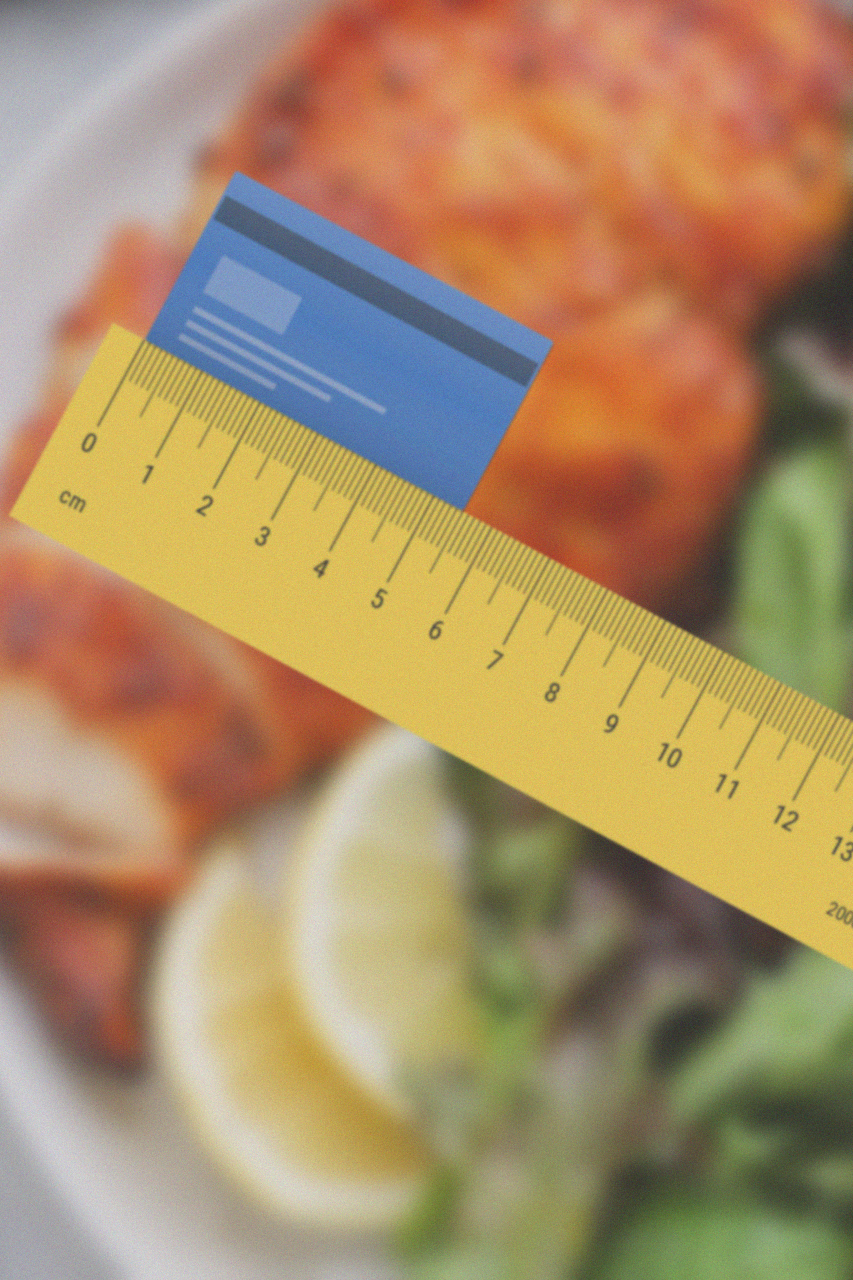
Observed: 5.5 cm
